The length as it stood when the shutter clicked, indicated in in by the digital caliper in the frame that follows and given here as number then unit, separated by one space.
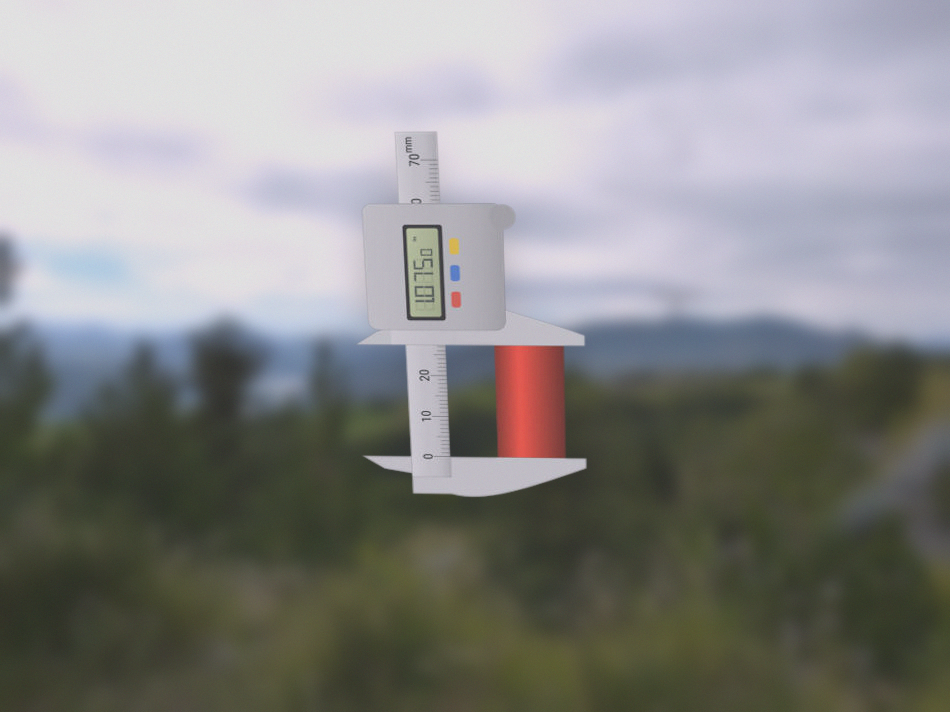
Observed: 1.0750 in
